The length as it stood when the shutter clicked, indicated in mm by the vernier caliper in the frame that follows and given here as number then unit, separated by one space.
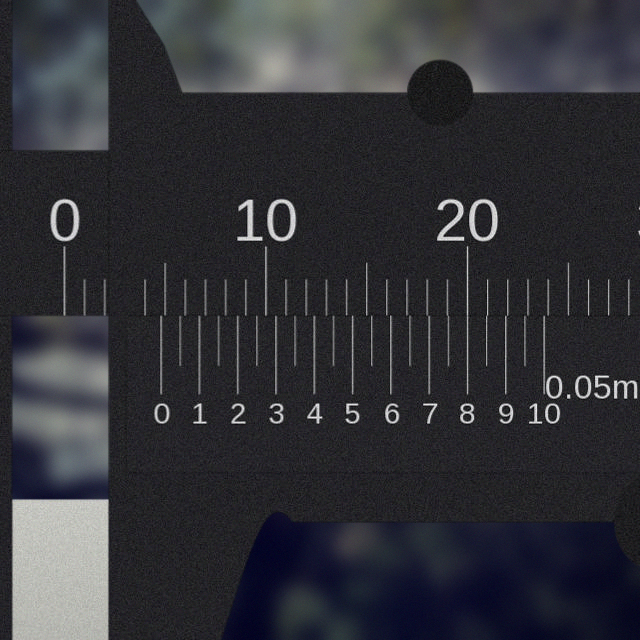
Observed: 4.8 mm
